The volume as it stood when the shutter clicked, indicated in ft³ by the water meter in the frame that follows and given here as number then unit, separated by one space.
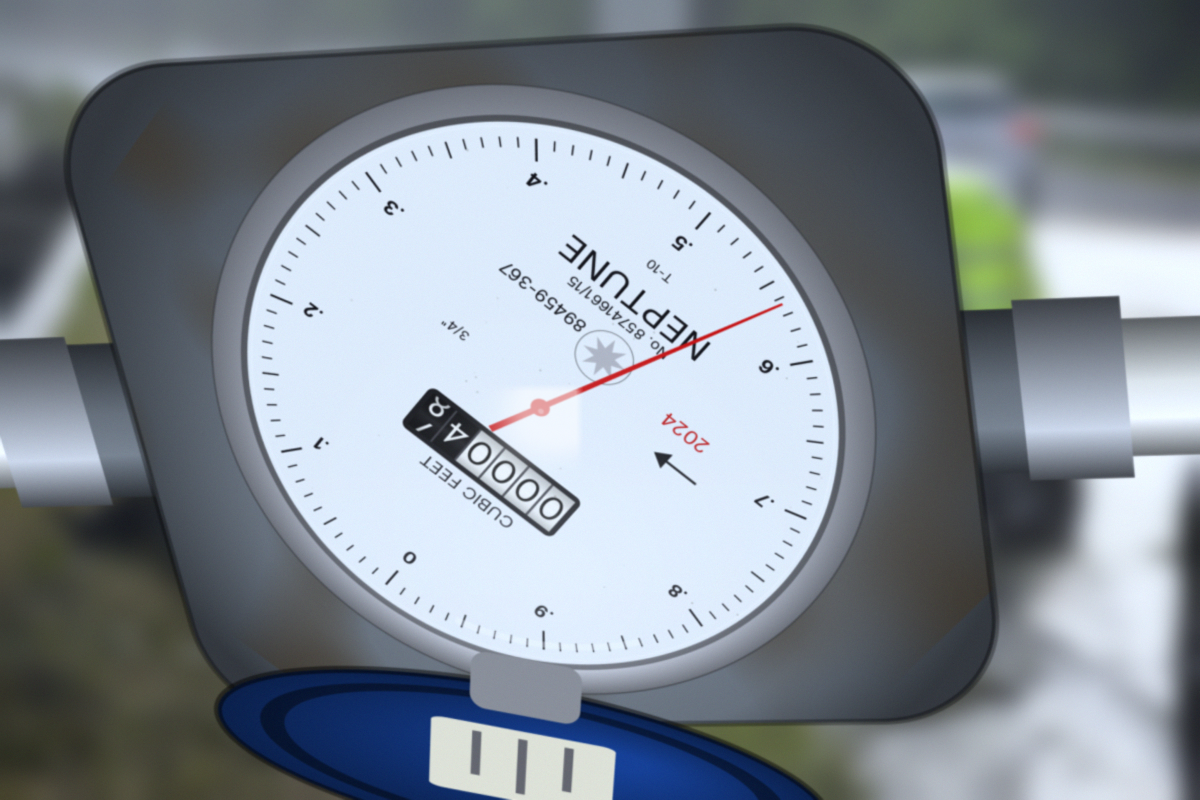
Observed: 47.56 ft³
